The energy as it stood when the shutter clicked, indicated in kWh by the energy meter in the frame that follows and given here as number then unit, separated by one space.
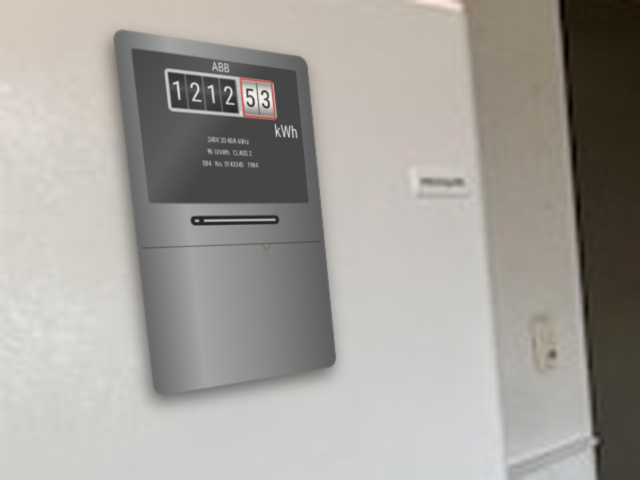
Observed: 1212.53 kWh
